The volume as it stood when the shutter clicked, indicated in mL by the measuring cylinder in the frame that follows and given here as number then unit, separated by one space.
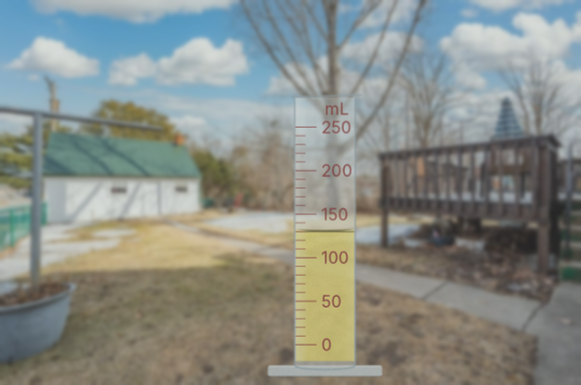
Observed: 130 mL
